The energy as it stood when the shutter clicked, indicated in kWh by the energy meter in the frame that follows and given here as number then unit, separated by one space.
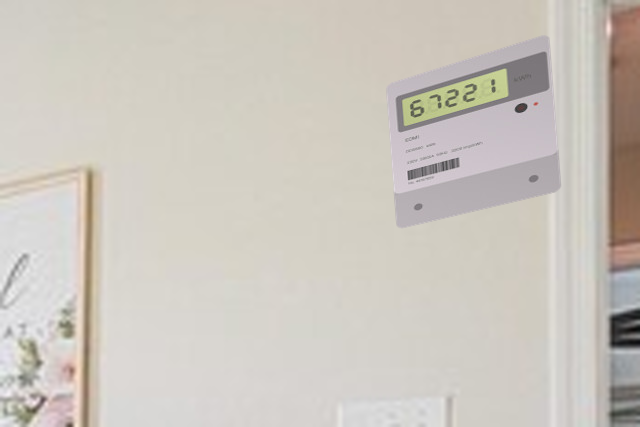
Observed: 67221 kWh
